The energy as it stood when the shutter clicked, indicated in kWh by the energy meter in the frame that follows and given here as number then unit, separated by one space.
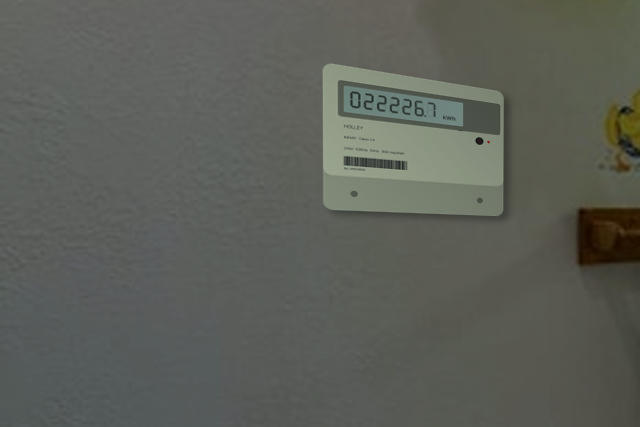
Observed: 22226.7 kWh
